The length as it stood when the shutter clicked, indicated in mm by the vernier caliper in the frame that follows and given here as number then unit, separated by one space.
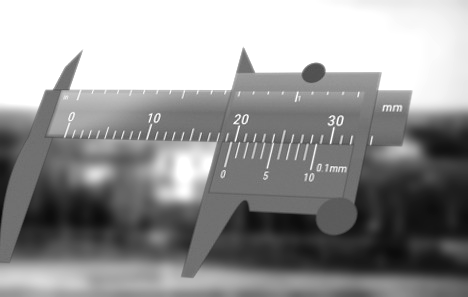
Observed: 19.6 mm
